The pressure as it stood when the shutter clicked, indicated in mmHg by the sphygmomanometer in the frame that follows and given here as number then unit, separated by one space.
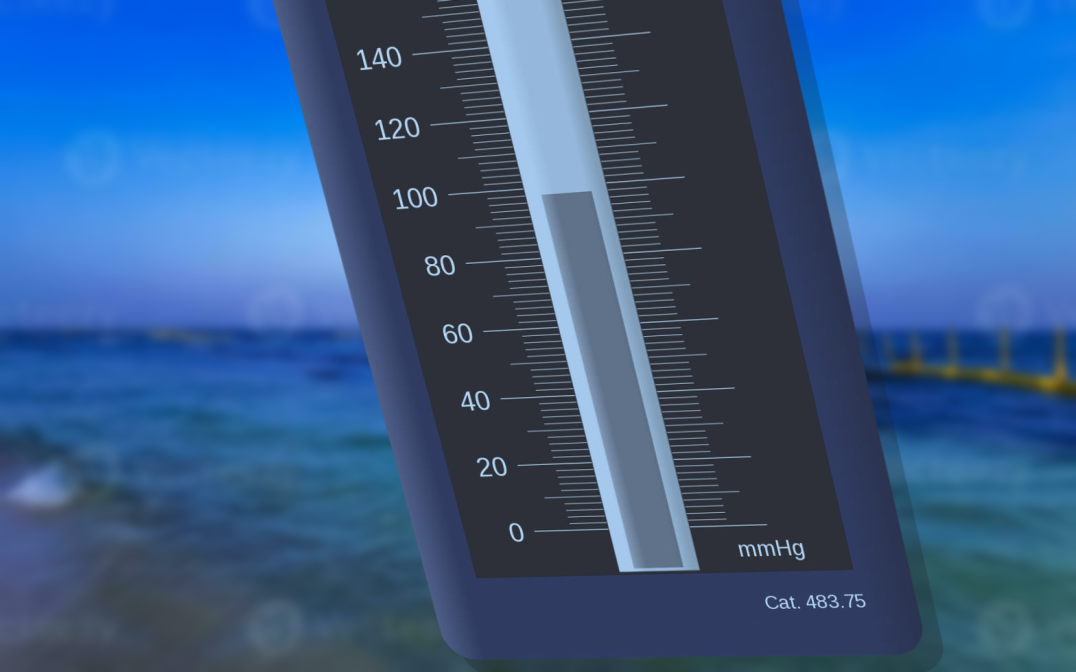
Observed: 98 mmHg
